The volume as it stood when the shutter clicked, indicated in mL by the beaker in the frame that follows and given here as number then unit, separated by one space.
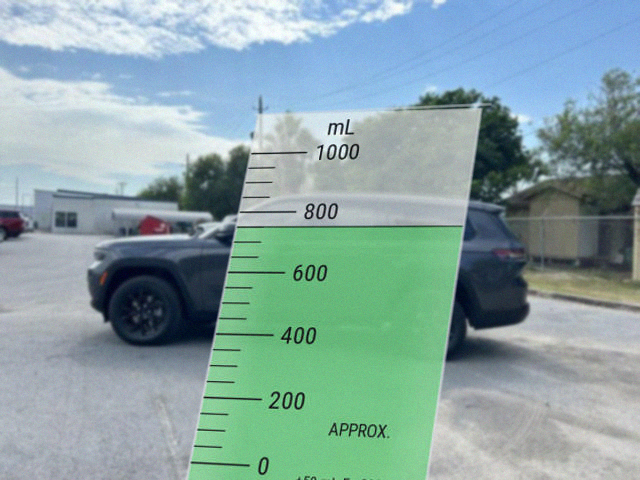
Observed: 750 mL
